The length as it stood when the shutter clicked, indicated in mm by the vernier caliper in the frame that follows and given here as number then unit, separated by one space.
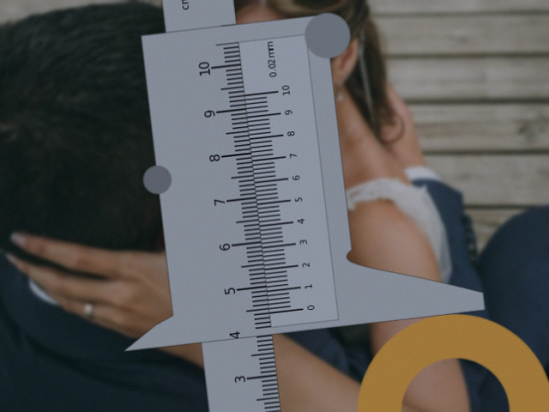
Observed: 44.0 mm
